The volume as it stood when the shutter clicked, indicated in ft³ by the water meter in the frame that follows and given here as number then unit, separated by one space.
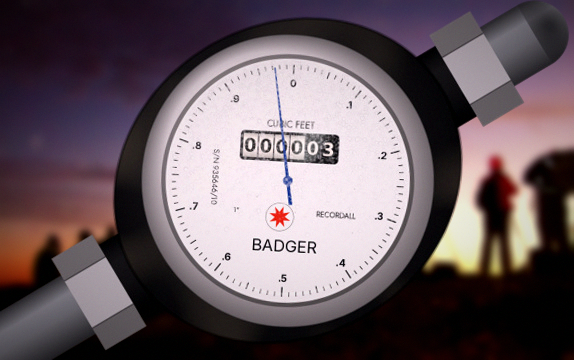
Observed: 2.97 ft³
